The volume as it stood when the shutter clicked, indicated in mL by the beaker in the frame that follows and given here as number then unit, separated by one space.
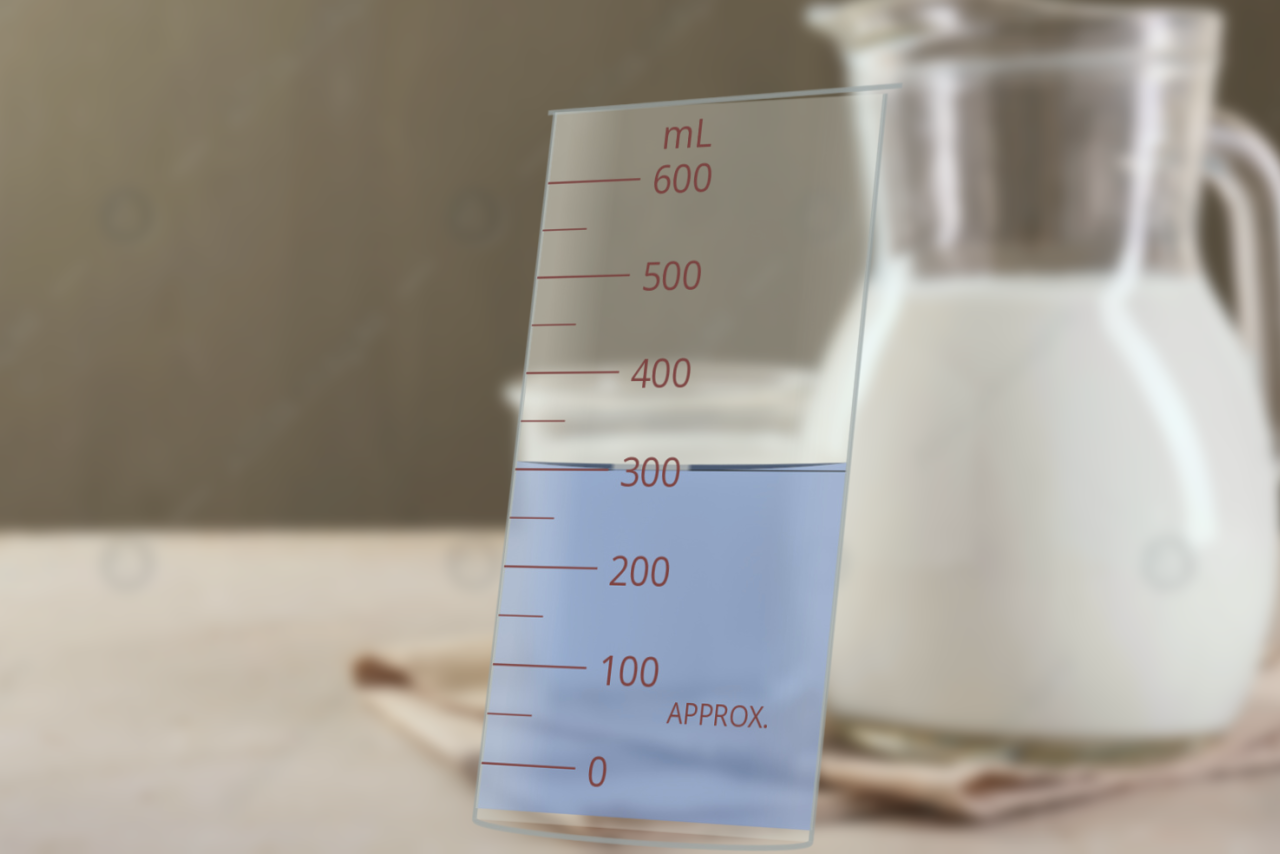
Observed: 300 mL
